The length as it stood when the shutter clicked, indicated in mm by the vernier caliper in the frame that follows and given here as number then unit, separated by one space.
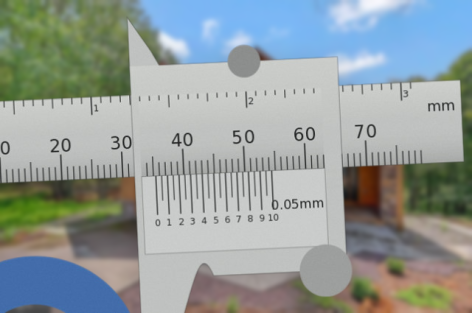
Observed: 35.4 mm
